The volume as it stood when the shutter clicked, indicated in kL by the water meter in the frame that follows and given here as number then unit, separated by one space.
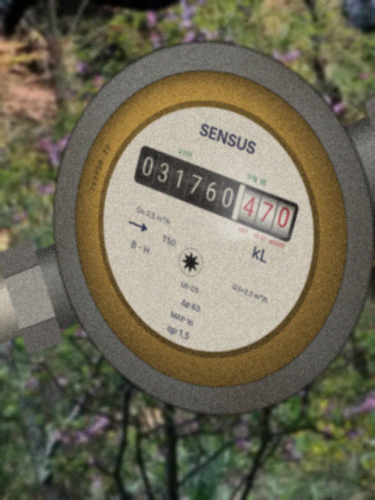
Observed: 31760.470 kL
